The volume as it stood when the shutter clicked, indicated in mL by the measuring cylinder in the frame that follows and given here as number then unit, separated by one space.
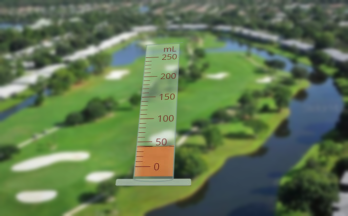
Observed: 40 mL
